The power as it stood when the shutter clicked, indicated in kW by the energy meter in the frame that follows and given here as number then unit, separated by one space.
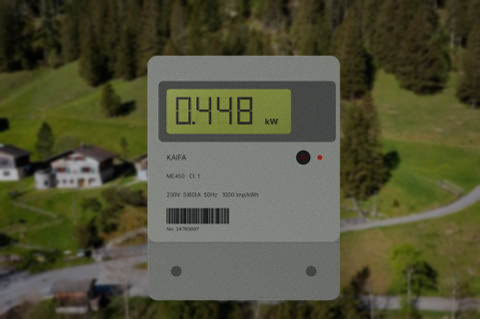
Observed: 0.448 kW
